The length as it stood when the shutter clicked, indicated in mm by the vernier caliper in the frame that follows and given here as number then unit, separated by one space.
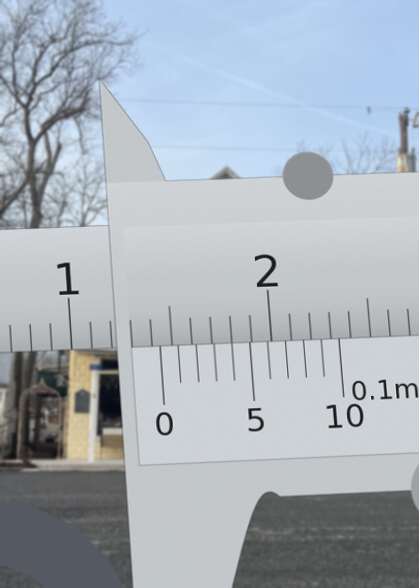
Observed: 14.4 mm
